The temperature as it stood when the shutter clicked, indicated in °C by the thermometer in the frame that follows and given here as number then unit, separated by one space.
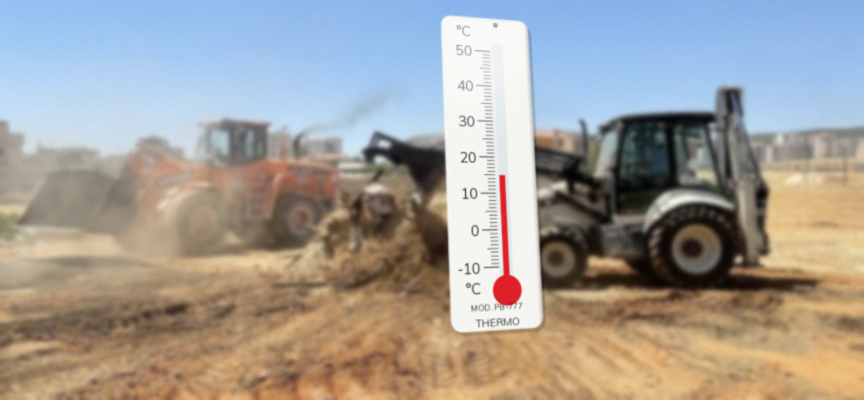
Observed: 15 °C
